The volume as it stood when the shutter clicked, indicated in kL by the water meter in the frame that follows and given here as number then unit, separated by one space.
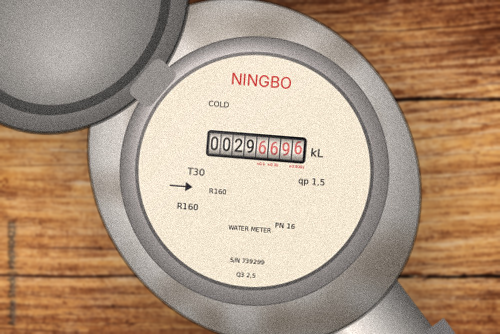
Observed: 29.6696 kL
